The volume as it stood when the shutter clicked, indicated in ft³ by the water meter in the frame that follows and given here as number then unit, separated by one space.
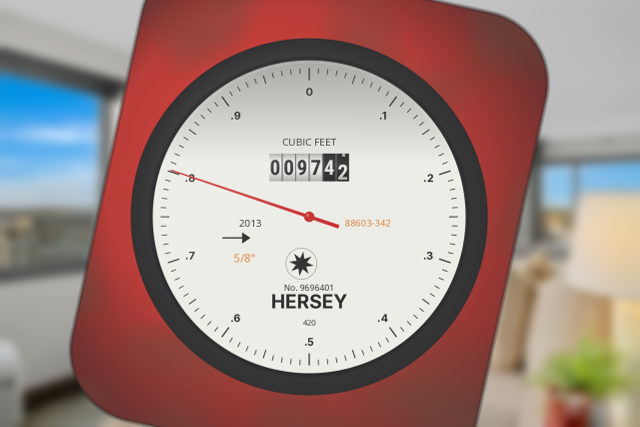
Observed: 9741.80 ft³
